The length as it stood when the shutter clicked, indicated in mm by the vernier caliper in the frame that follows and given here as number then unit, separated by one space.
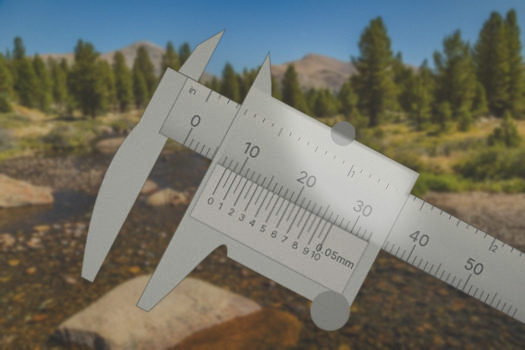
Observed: 7.8 mm
